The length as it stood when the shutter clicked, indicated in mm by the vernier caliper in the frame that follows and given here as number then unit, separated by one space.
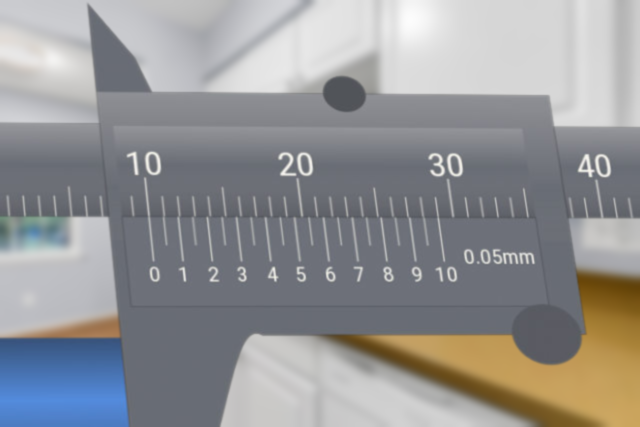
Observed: 10.0 mm
